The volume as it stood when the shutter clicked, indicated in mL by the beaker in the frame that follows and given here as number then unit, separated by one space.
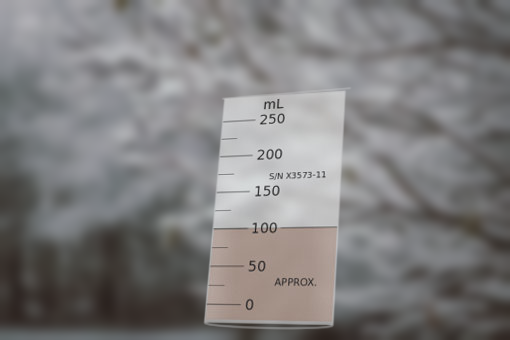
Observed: 100 mL
